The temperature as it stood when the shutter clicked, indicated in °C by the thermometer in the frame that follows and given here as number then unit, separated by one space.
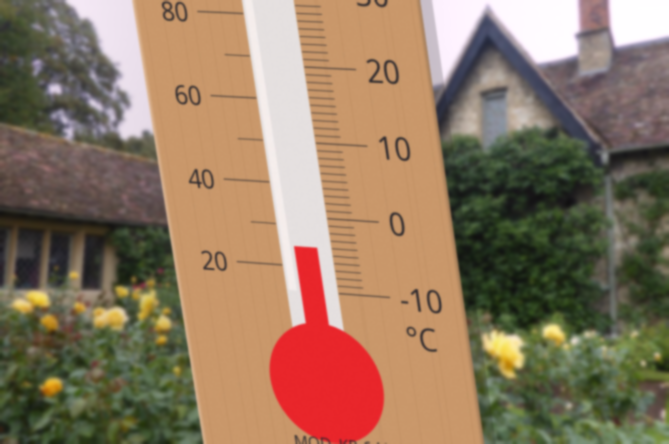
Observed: -4 °C
